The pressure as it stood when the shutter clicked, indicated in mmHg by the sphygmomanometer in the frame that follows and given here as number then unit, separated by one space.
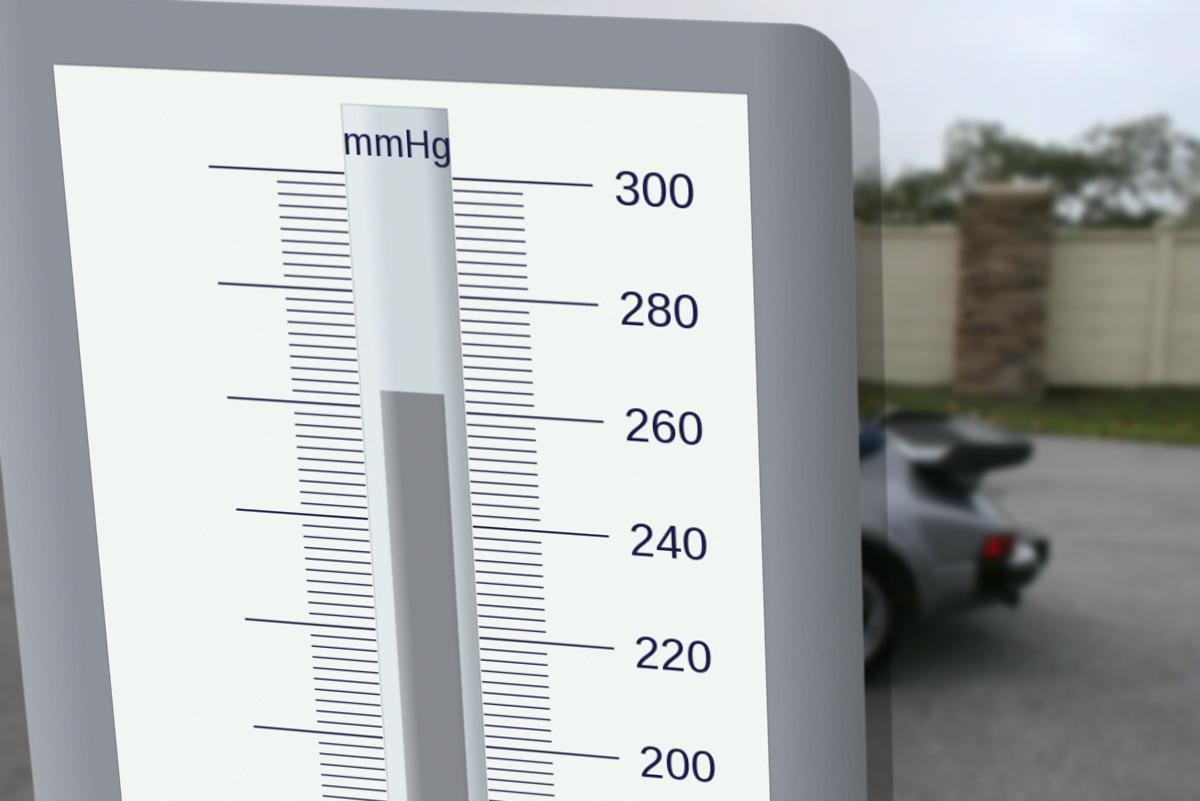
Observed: 263 mmHg
